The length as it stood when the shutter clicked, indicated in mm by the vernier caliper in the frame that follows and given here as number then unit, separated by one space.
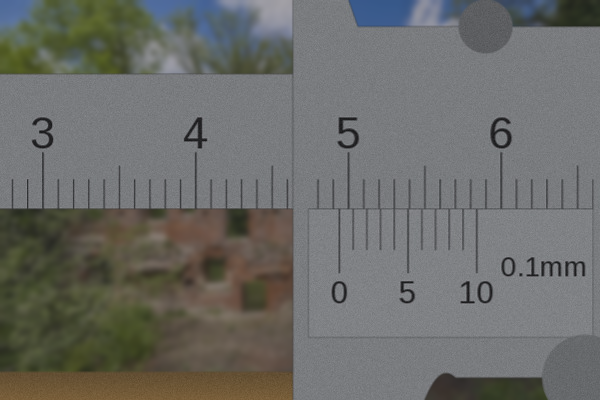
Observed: 49.4 mm
